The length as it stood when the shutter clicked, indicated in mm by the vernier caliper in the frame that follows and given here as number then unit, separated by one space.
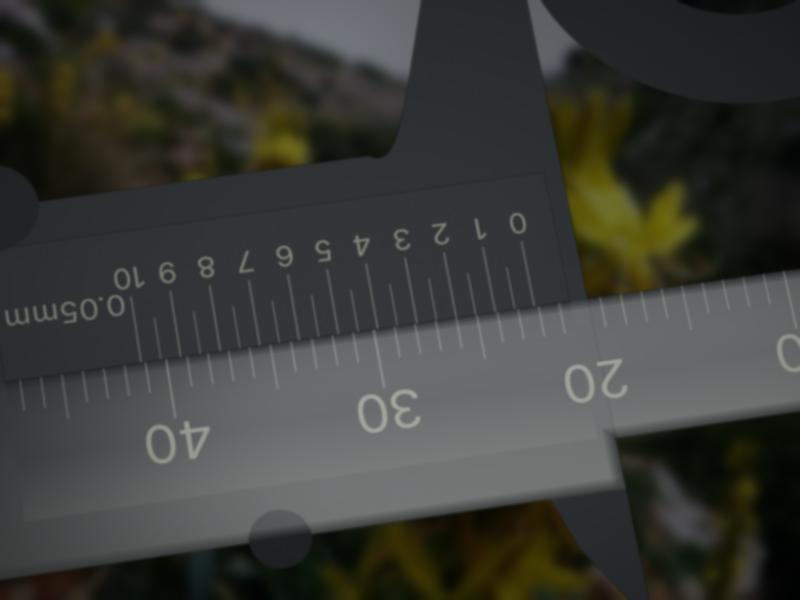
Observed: 22.2 mm
